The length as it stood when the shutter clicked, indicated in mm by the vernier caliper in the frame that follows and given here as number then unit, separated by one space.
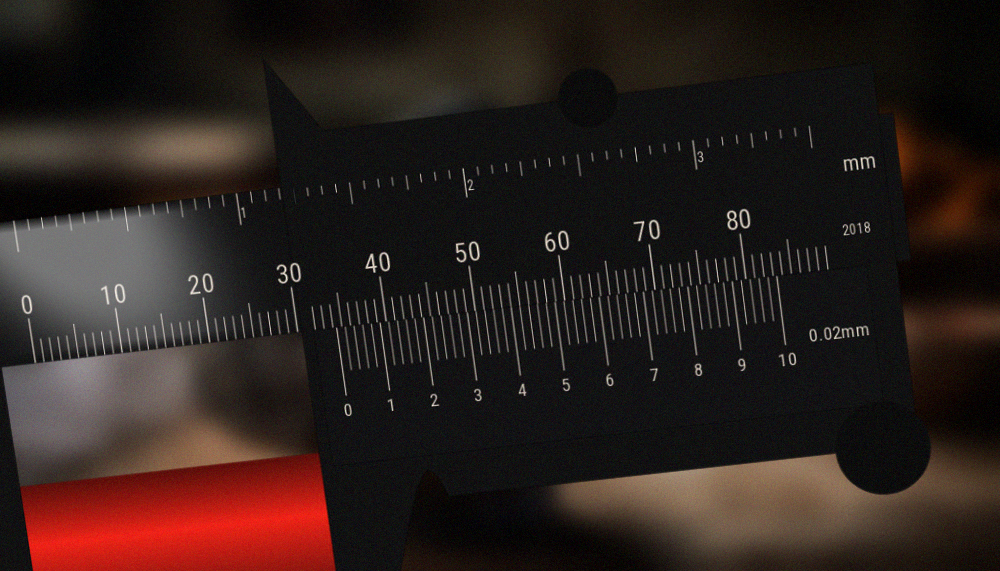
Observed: 34.4 mm
